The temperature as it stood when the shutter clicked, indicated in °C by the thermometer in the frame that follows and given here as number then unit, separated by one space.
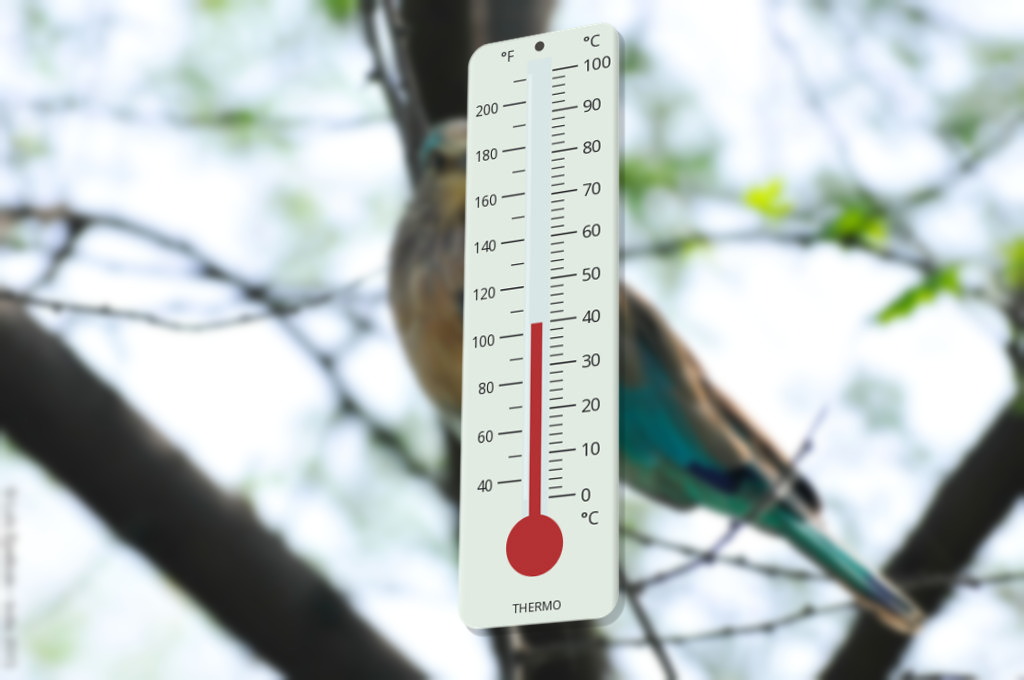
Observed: 40 °C
